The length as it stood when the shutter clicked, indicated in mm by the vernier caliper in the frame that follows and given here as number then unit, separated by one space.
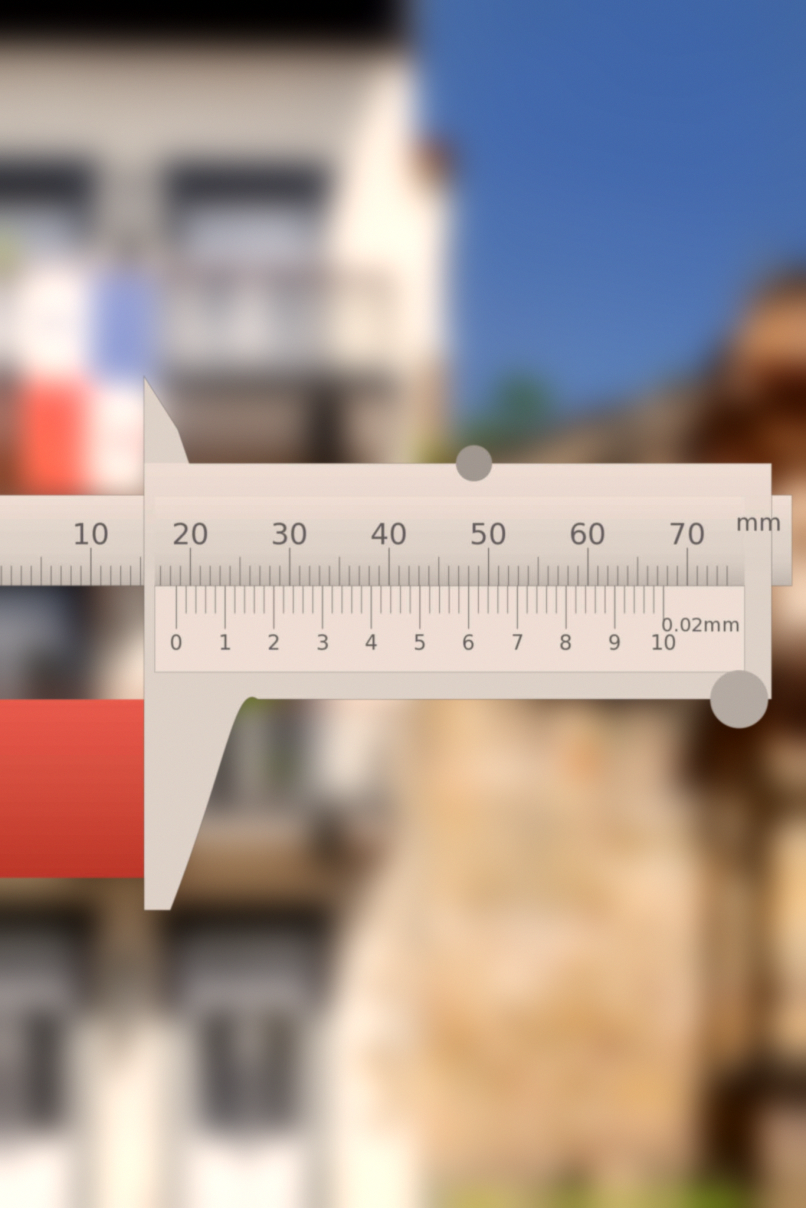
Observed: 18.6 mm
